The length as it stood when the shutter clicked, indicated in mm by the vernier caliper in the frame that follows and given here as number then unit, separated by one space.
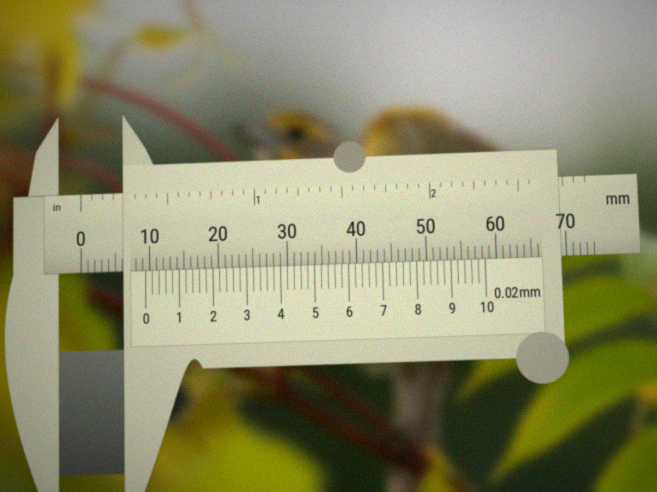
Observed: 9.4 mm
